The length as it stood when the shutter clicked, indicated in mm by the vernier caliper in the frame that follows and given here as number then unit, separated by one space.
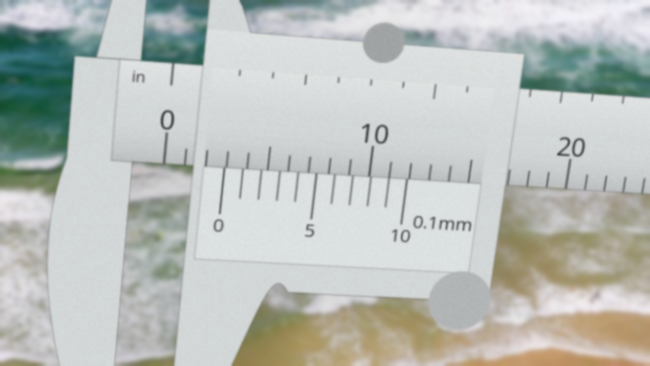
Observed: 2.9 mm
